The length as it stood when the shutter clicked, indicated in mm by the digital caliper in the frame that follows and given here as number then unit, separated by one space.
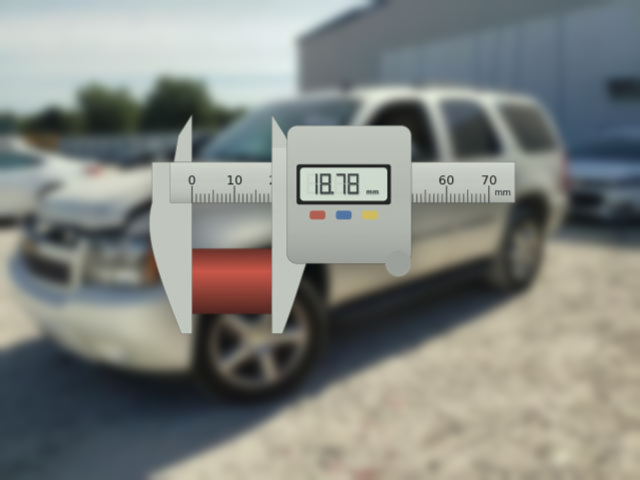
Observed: 18.78 mm
